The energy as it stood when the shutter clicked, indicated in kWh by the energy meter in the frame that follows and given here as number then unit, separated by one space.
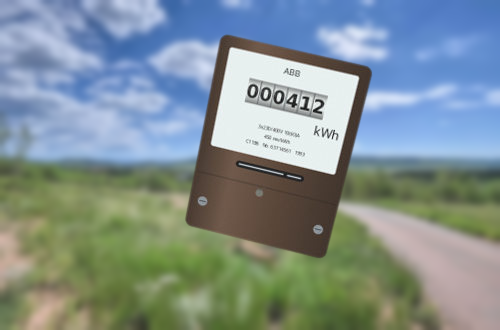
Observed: 412 kWh
